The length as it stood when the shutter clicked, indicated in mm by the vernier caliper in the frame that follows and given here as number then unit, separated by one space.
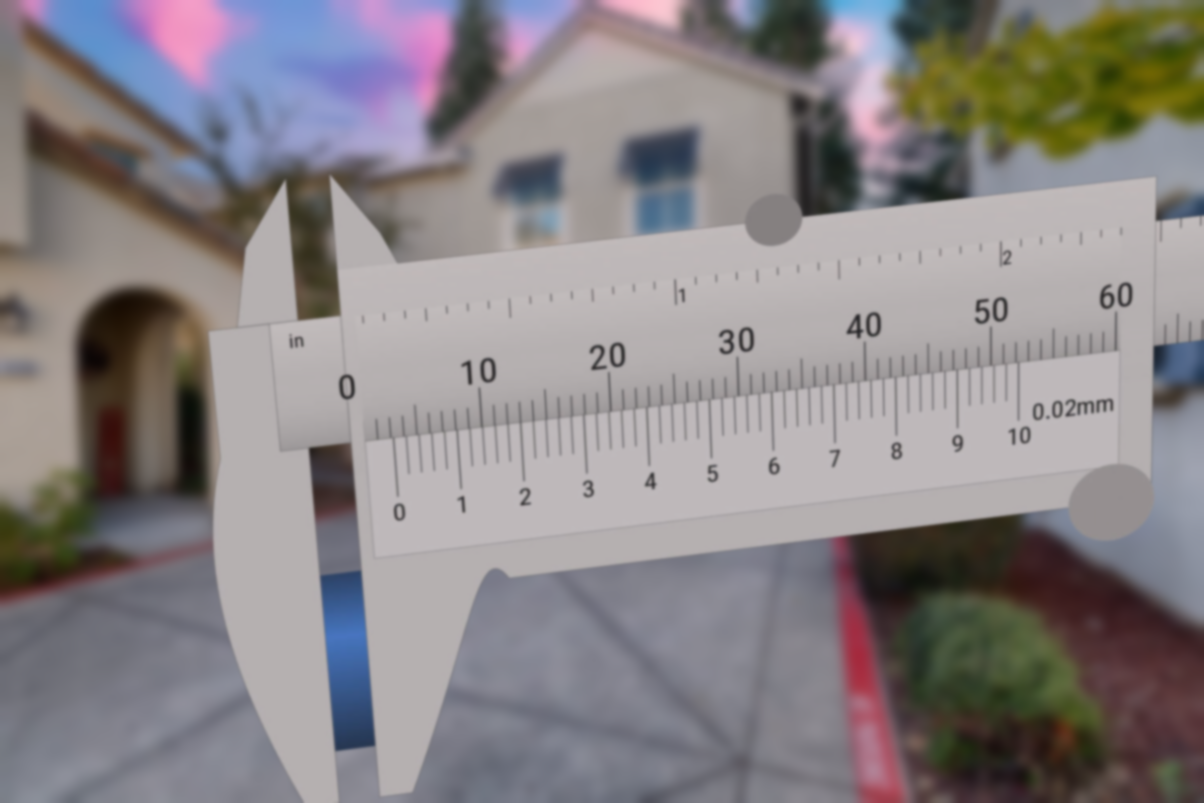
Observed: 3.2 mm
